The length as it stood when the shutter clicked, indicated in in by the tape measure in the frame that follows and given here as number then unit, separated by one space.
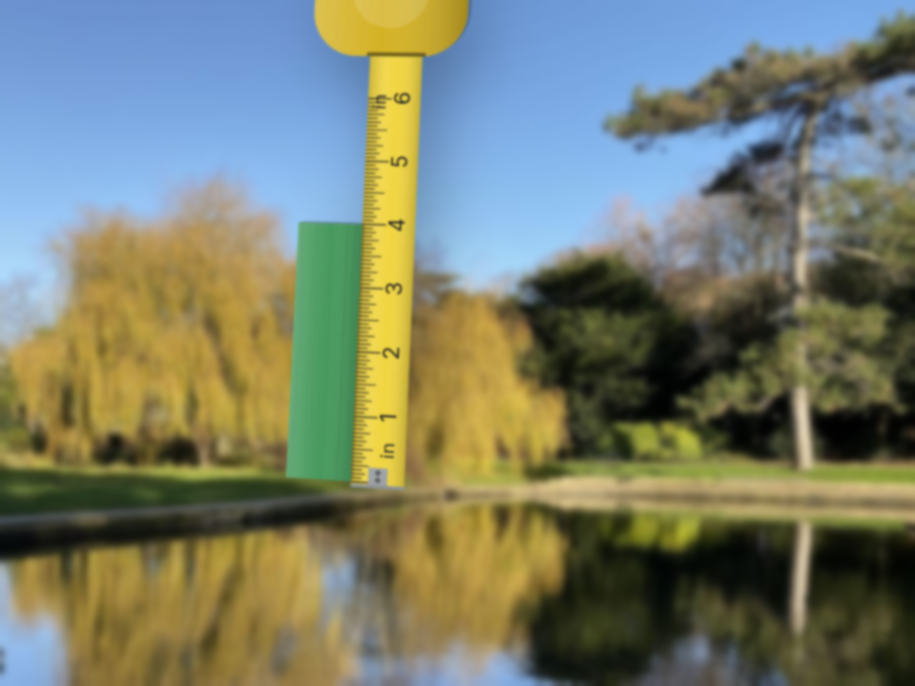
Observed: 4 in
